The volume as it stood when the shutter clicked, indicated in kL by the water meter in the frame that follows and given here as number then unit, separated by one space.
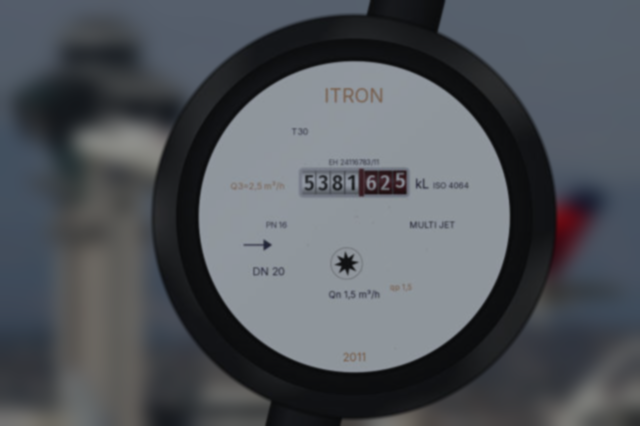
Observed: 5381.625 kL
